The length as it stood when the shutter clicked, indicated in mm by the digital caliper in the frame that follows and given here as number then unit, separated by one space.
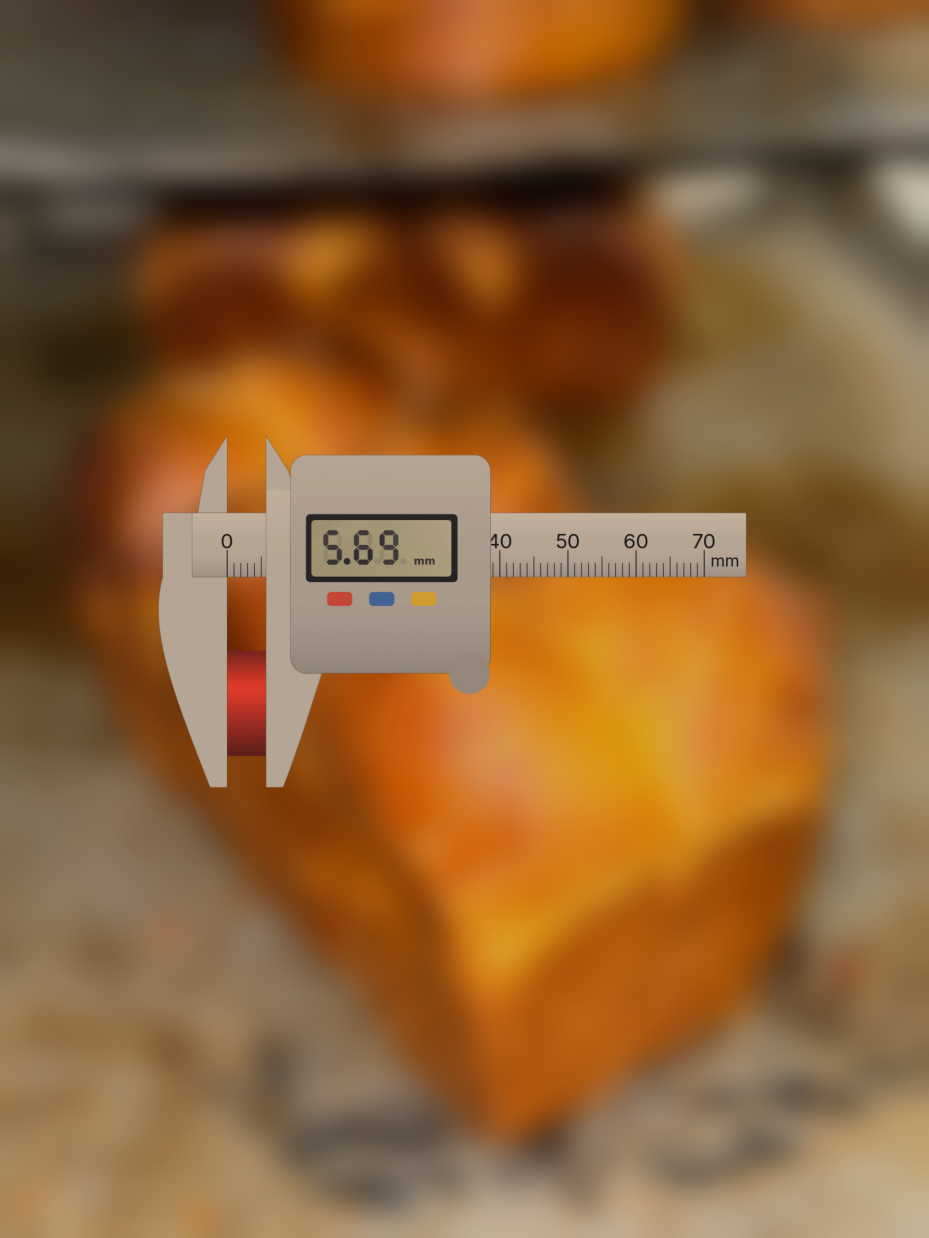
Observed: 5.69 mm
